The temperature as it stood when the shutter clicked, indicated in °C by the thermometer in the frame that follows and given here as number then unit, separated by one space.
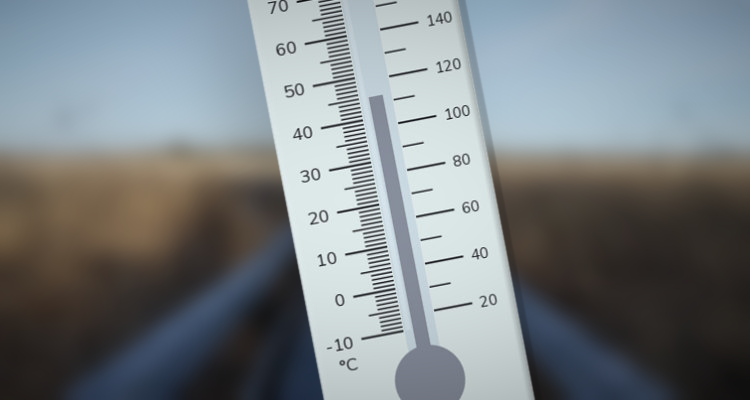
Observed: 45 °C
